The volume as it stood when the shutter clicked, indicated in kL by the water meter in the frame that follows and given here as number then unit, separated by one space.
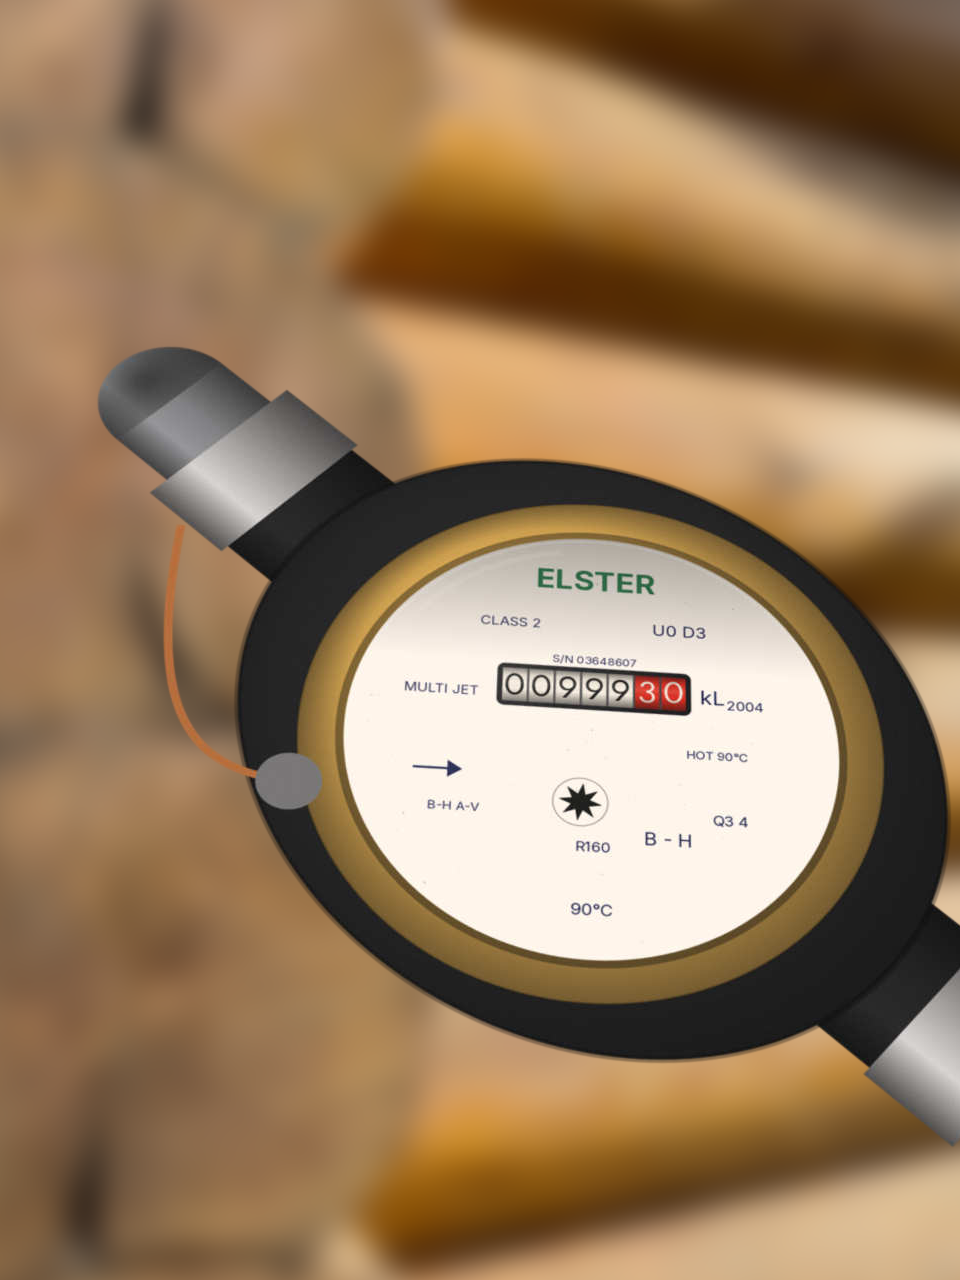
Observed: 999.30 kL
